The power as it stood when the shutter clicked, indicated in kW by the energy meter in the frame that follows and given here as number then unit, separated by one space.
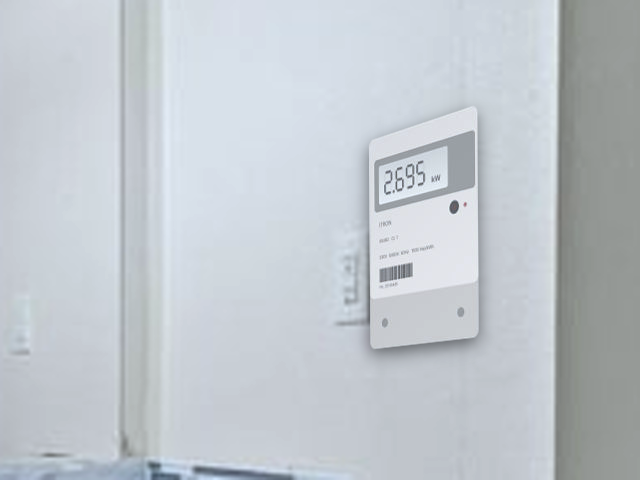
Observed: 2.695 kW
